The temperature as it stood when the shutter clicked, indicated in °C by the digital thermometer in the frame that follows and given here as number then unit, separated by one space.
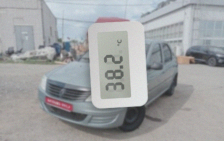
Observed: 38.2 °C
